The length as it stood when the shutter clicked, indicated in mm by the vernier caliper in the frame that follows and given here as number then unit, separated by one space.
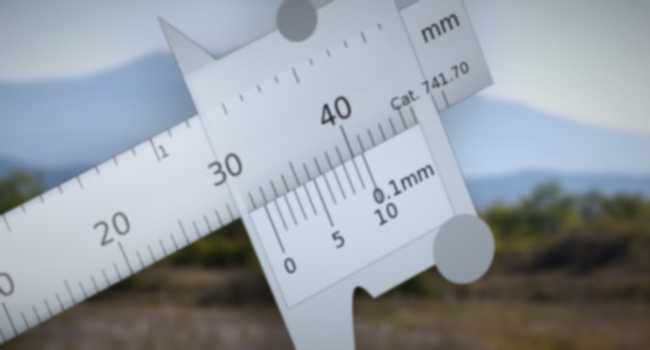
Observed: 31.8 mm
